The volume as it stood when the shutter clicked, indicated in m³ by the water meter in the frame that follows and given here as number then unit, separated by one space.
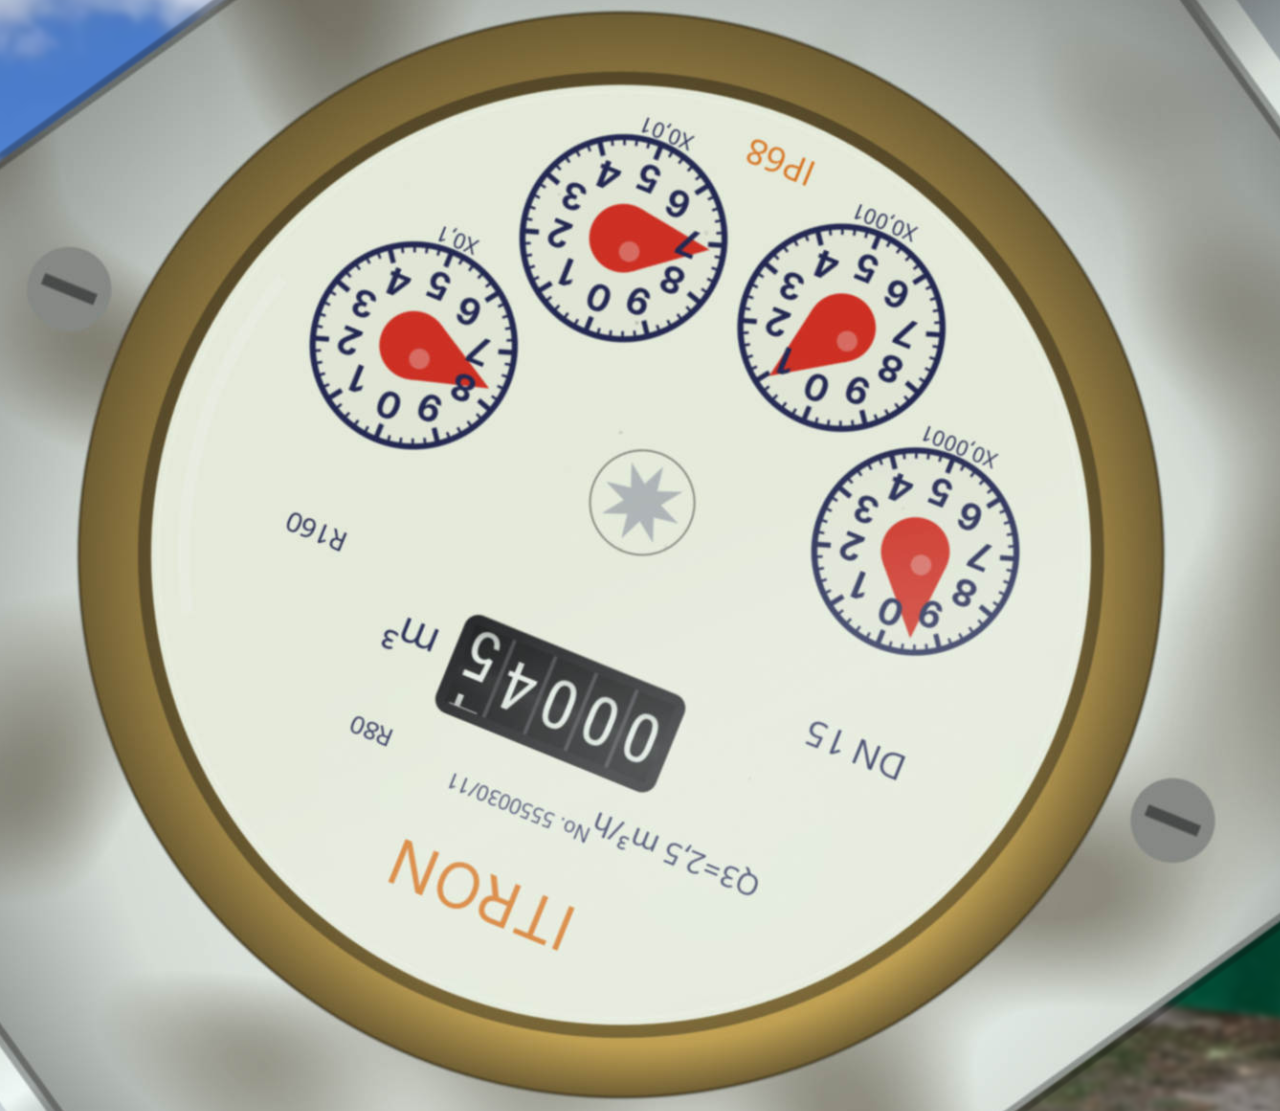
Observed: 44.7709 m³
